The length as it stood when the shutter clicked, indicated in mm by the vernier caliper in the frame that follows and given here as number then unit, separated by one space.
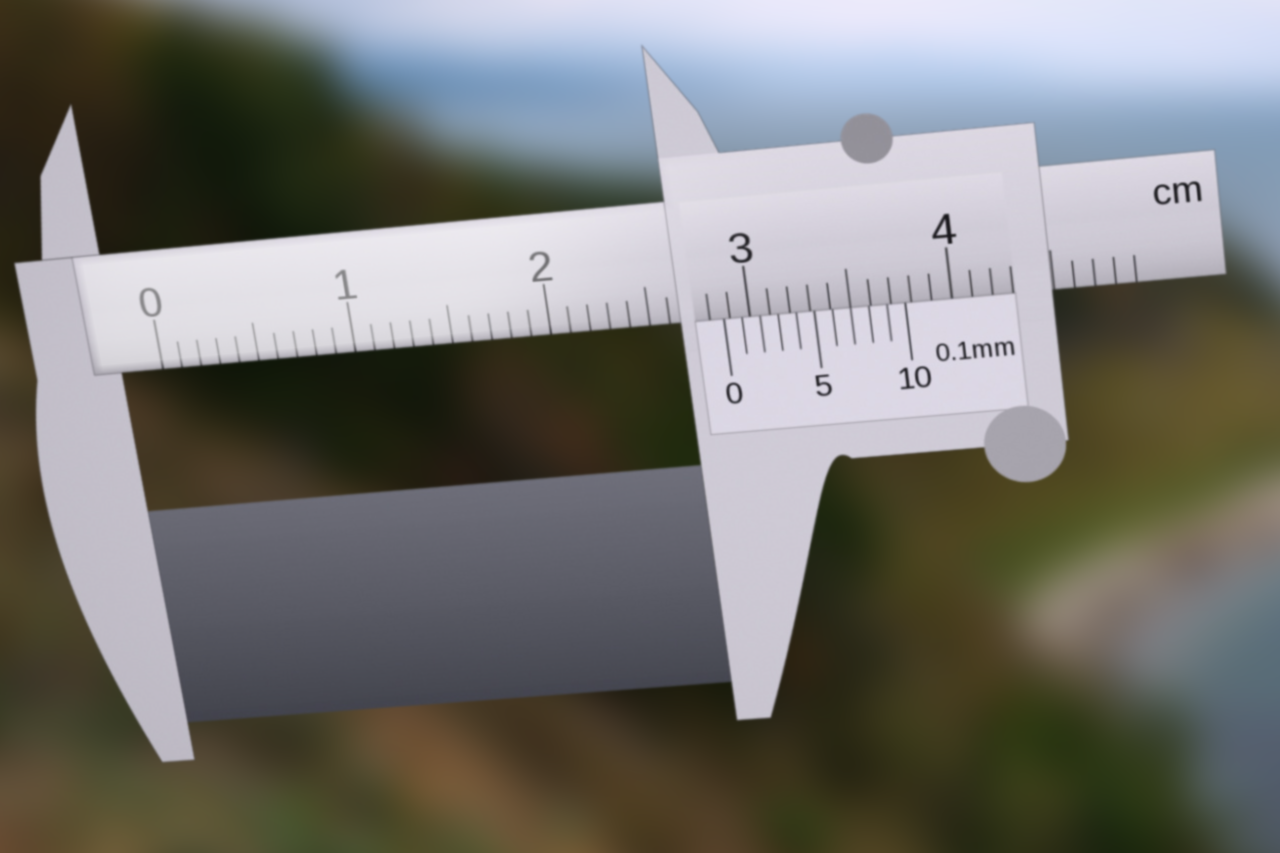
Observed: 28.7 mm
